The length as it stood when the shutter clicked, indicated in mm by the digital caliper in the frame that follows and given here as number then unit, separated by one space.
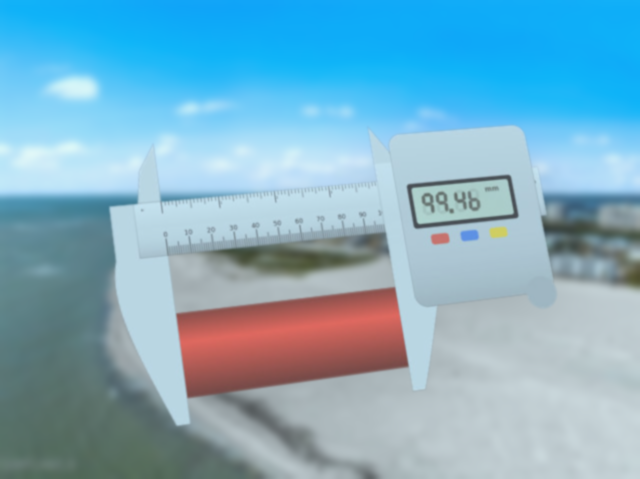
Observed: 99.46 mm
